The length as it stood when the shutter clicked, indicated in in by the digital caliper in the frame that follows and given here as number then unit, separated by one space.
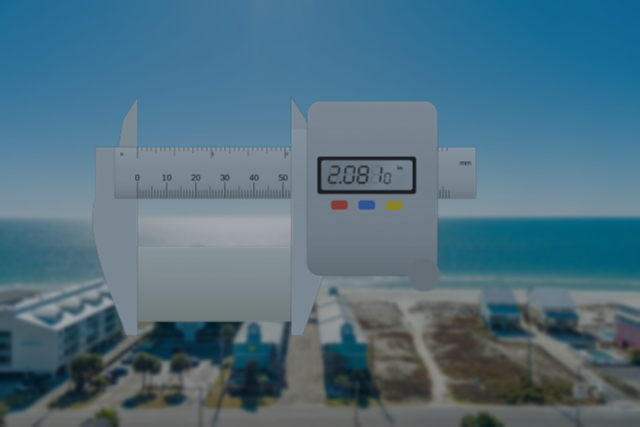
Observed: 2.0810 in
